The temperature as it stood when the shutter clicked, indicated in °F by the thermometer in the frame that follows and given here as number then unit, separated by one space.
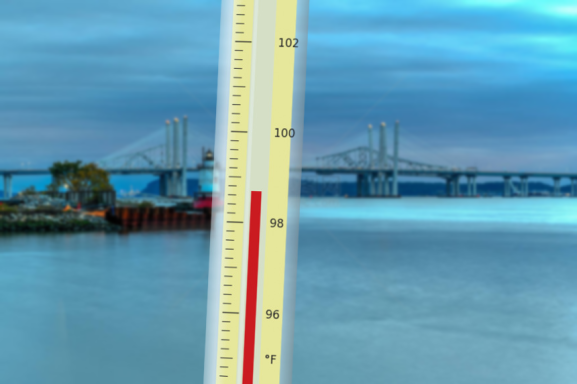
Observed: 98.7 °F
